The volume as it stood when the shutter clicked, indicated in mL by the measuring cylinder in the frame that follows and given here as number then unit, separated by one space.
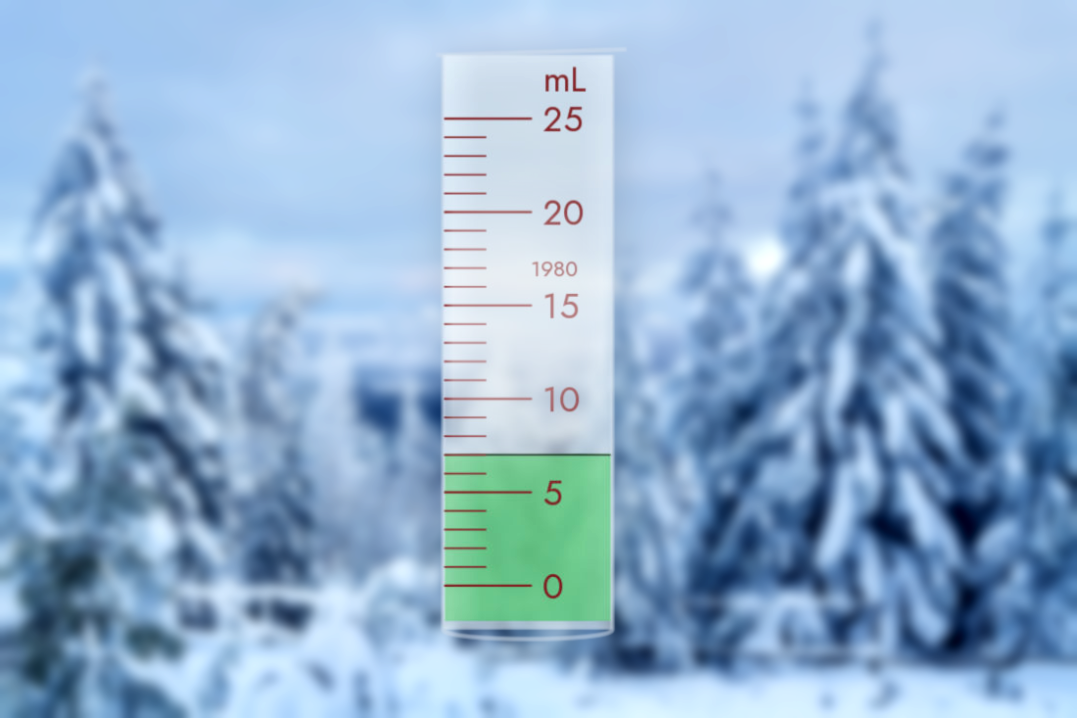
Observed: 7 mL
